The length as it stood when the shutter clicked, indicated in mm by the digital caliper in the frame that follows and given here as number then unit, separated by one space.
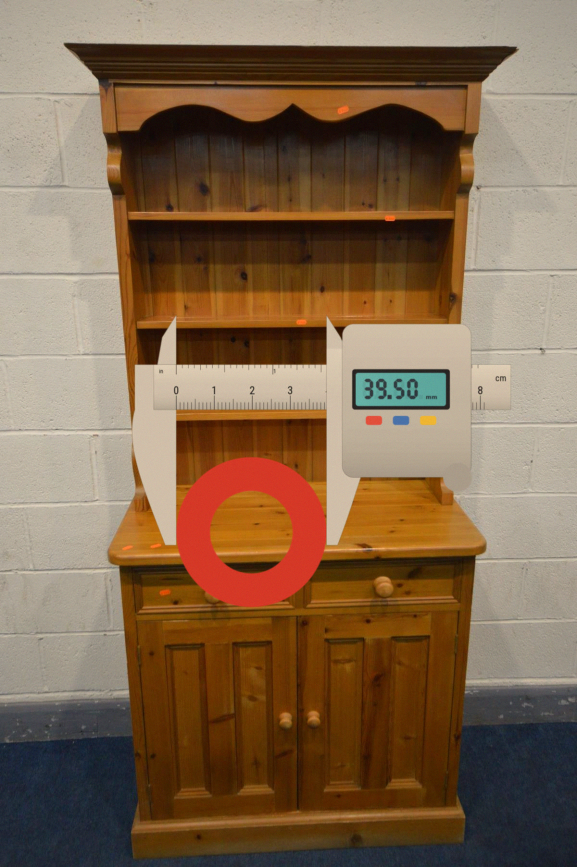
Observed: 39.50 mm
